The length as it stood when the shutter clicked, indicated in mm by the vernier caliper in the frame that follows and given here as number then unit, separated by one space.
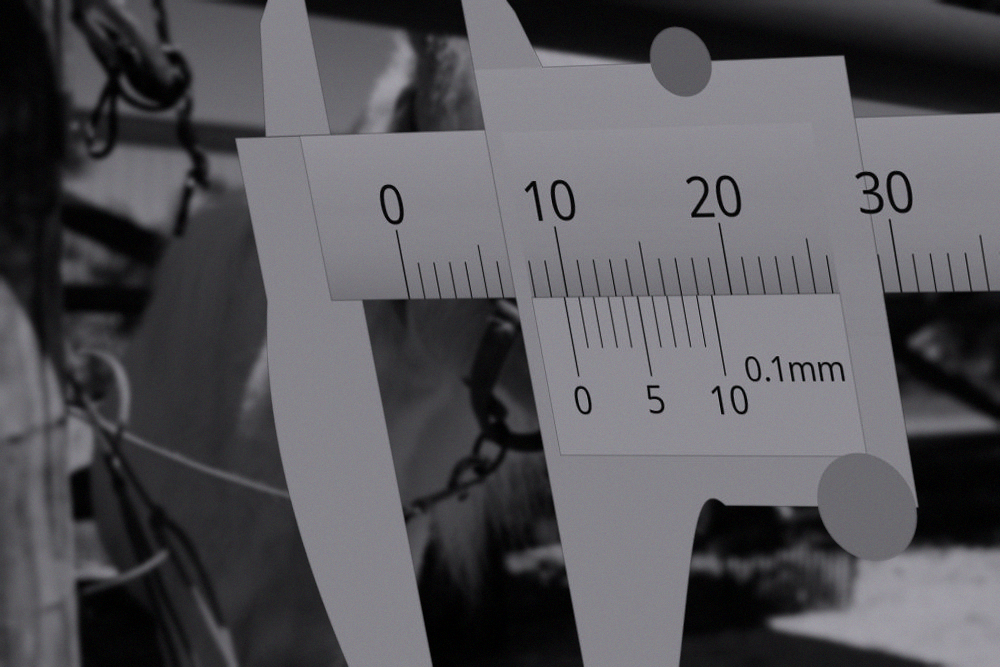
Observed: 9.8 mm
